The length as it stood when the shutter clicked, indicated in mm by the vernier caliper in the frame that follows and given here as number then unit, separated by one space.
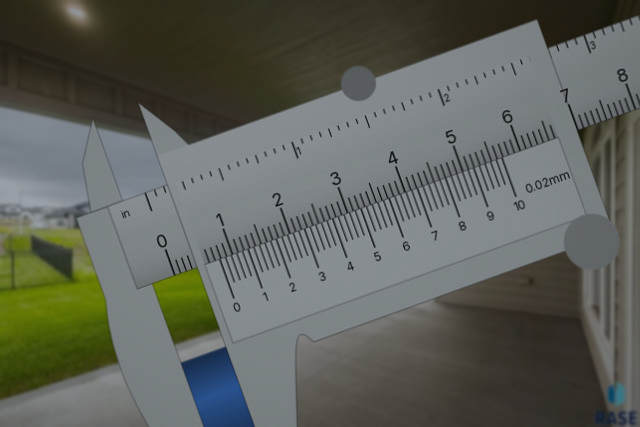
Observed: 7.8 mm
